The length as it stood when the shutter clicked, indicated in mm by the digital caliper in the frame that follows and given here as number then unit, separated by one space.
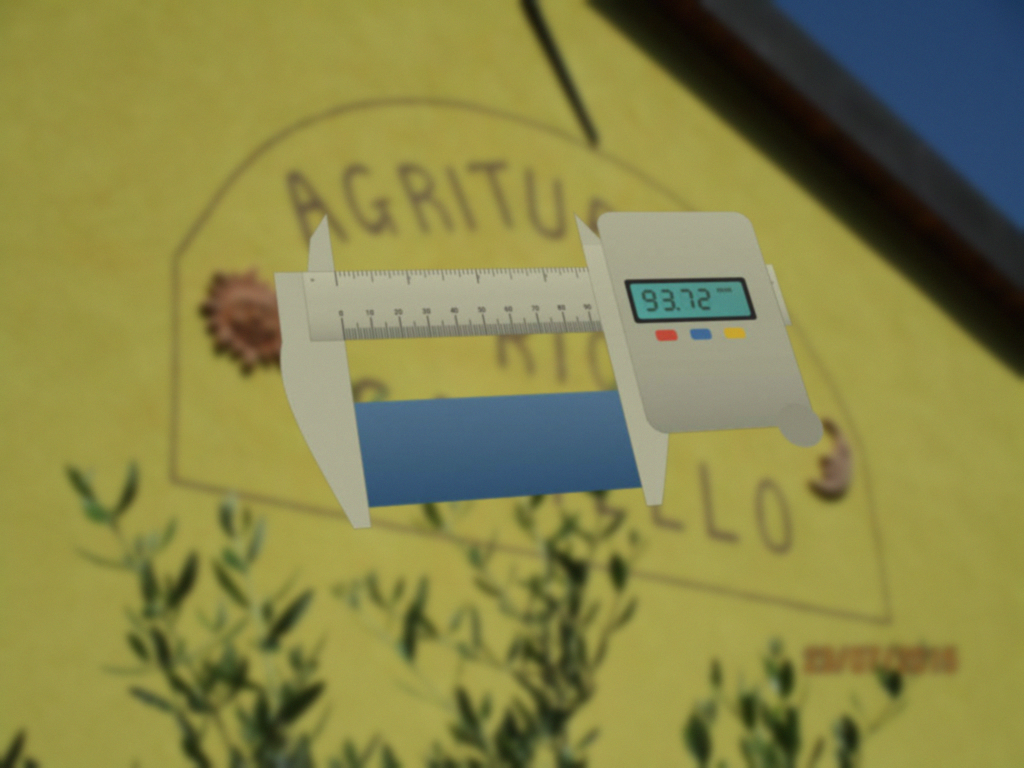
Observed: 93.72 mm
